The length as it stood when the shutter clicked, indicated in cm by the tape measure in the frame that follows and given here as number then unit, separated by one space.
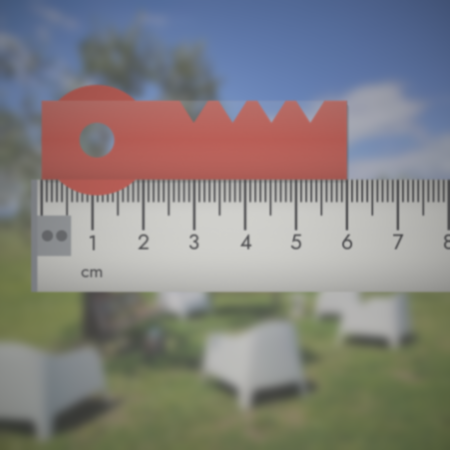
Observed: 6 cm
